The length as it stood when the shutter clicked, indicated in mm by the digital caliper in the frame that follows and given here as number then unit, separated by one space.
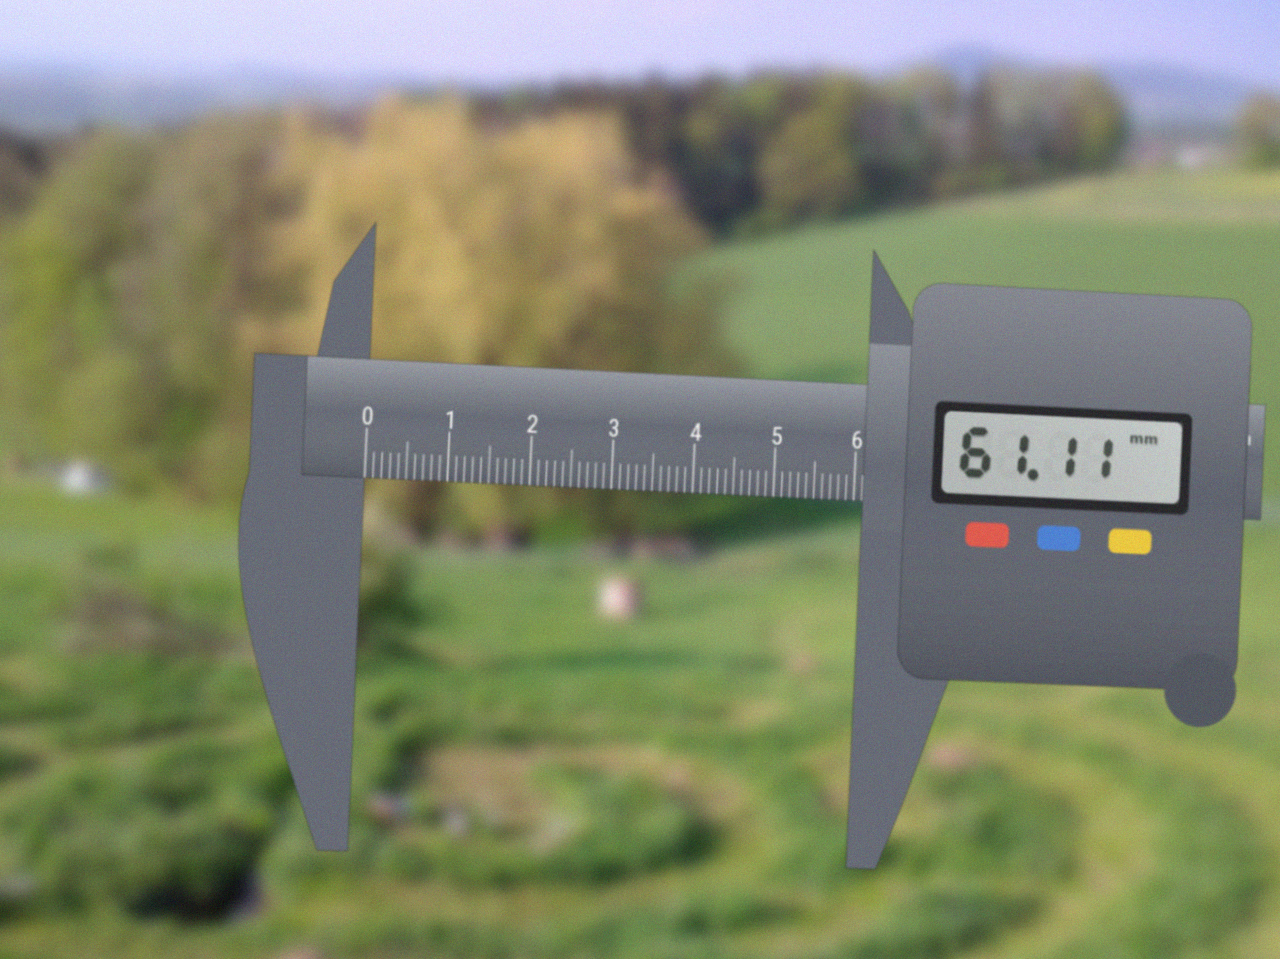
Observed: 61.11 mm
